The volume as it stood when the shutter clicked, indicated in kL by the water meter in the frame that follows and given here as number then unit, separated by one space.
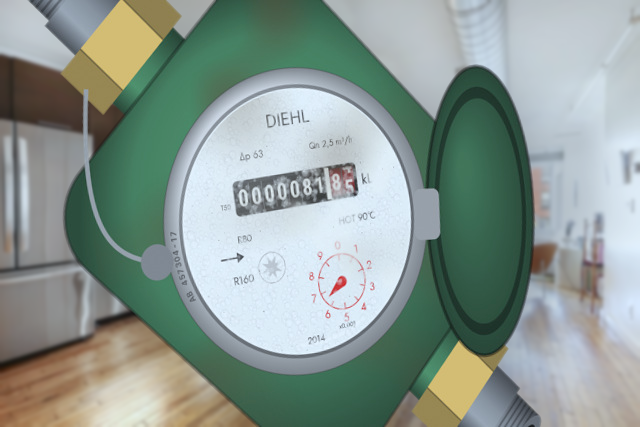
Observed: 81.846 kL
